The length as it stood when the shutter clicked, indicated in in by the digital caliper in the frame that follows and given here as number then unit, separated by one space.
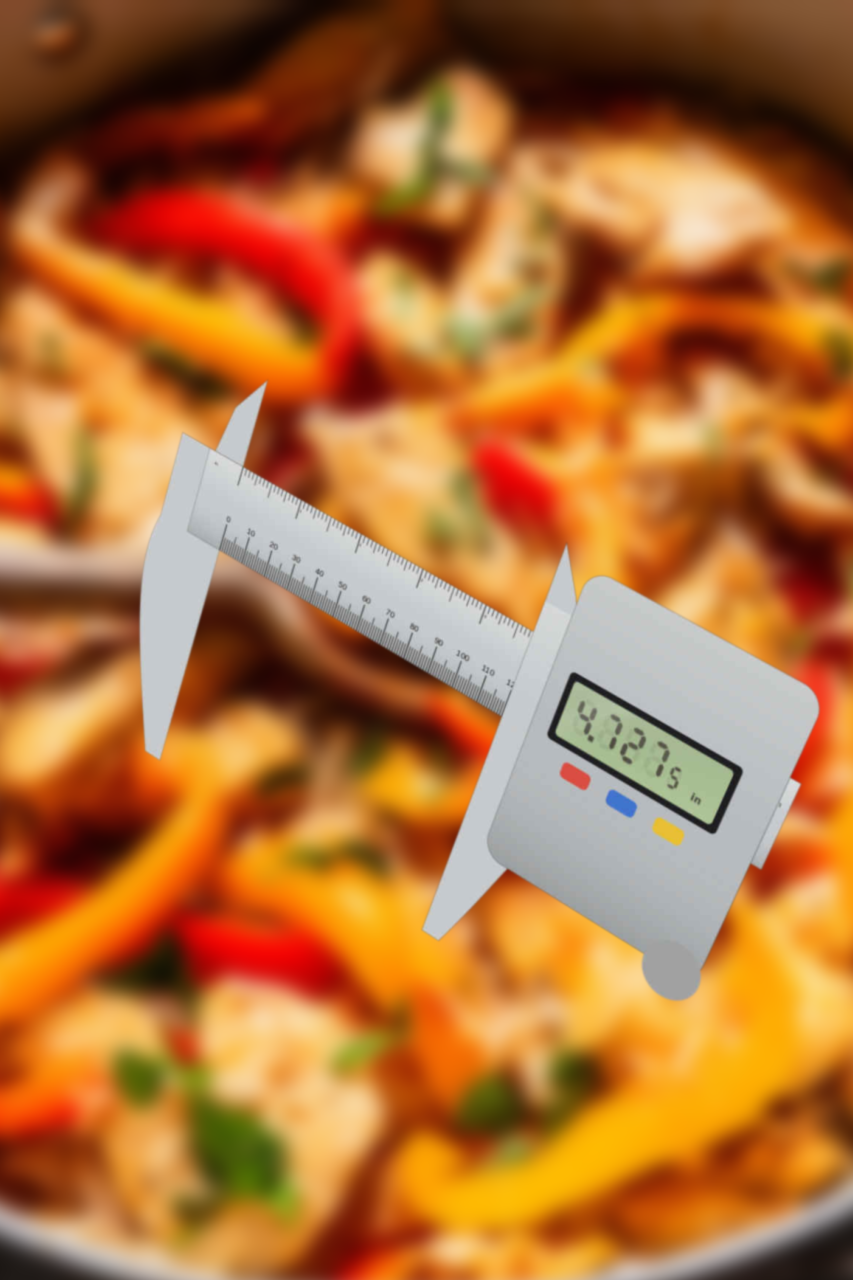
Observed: 4.7275 in
